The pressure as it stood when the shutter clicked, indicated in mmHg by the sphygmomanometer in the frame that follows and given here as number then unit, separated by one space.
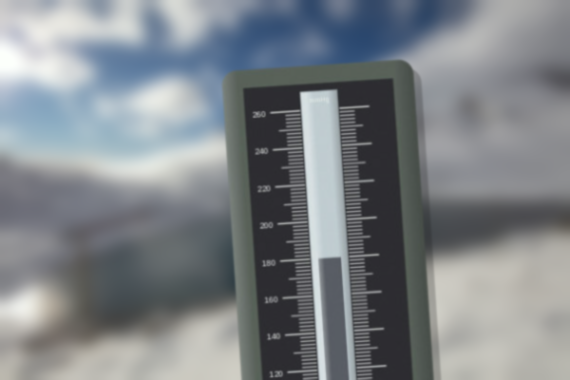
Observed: 180 mmHg
